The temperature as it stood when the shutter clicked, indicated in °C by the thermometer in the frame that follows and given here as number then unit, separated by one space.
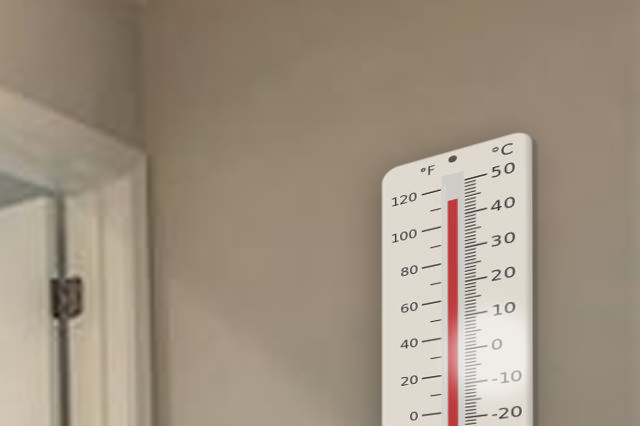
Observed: 45 °C
